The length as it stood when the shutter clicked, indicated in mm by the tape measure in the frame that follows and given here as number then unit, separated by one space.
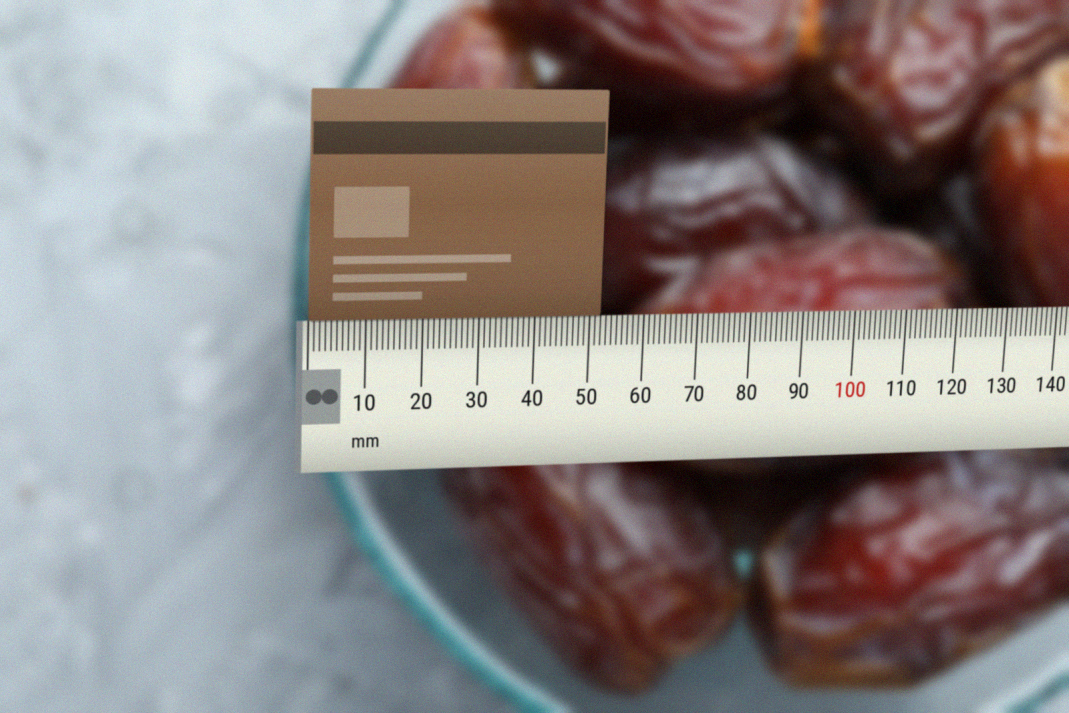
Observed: 52 mm
